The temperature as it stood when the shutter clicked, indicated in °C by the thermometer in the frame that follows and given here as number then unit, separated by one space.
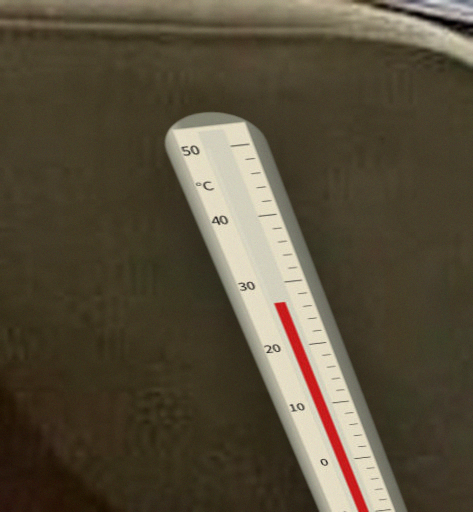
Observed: 27 °C
